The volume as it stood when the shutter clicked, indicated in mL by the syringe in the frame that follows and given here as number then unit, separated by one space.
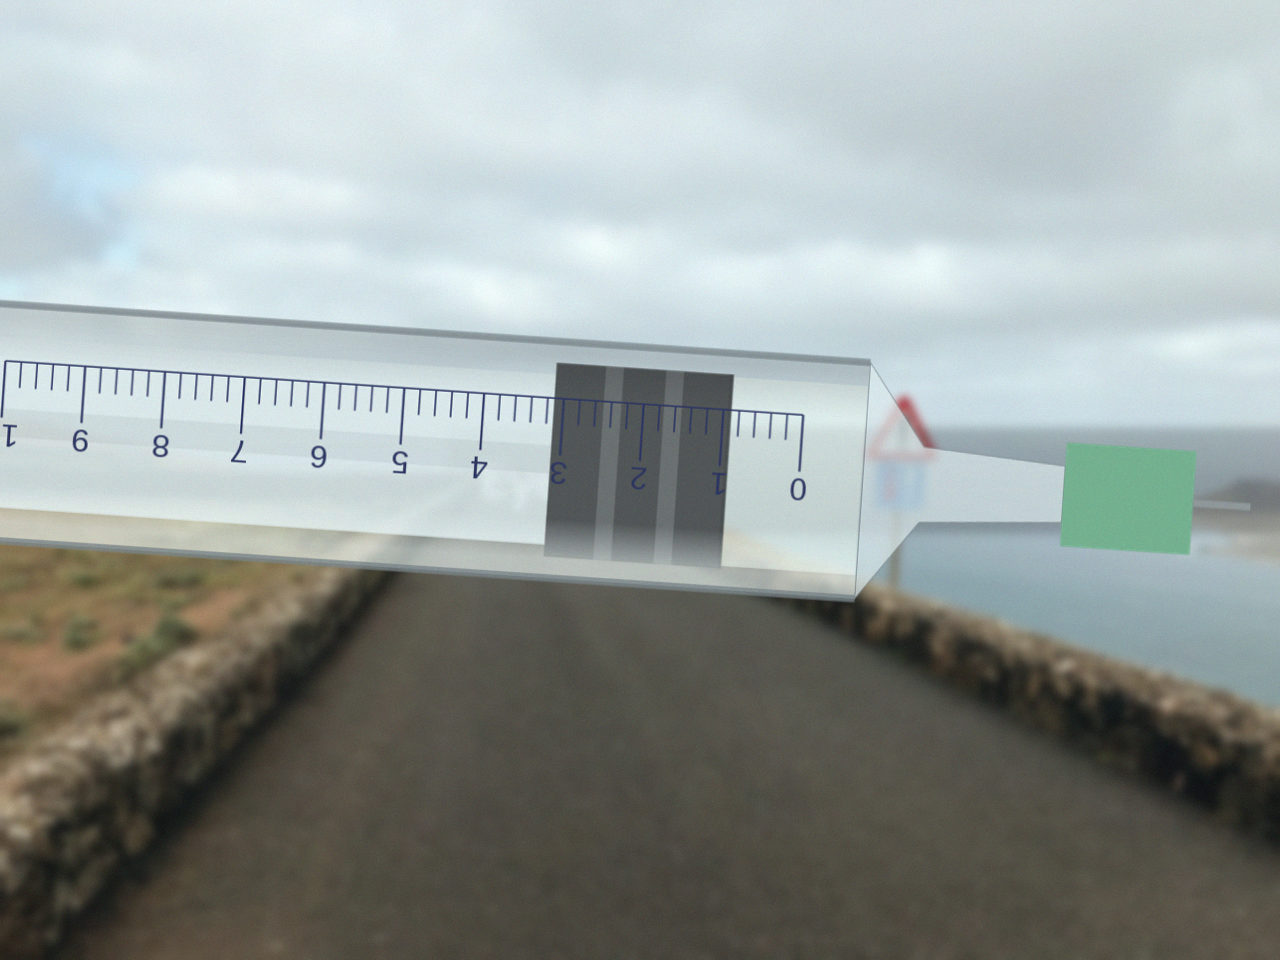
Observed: 0.9 mL
